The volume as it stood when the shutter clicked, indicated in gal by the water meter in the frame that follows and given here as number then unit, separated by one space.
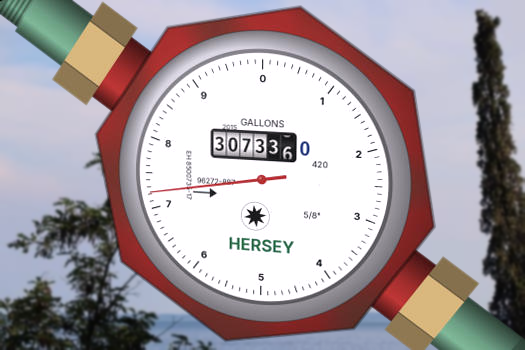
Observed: 3073357.2 gal
